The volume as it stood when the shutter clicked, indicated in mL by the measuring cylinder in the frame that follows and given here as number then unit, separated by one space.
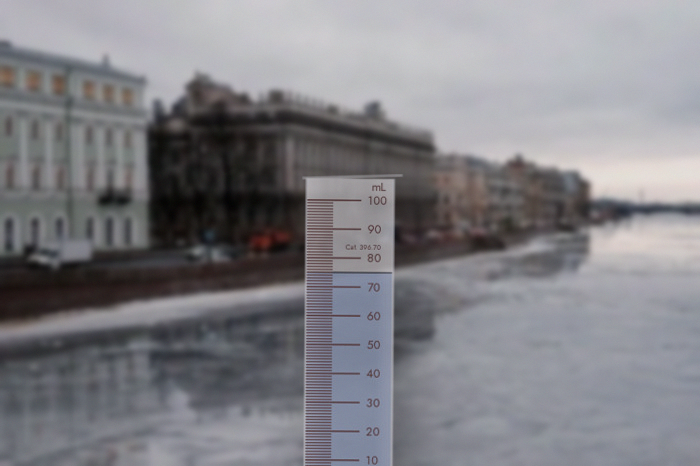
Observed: 75 mL
